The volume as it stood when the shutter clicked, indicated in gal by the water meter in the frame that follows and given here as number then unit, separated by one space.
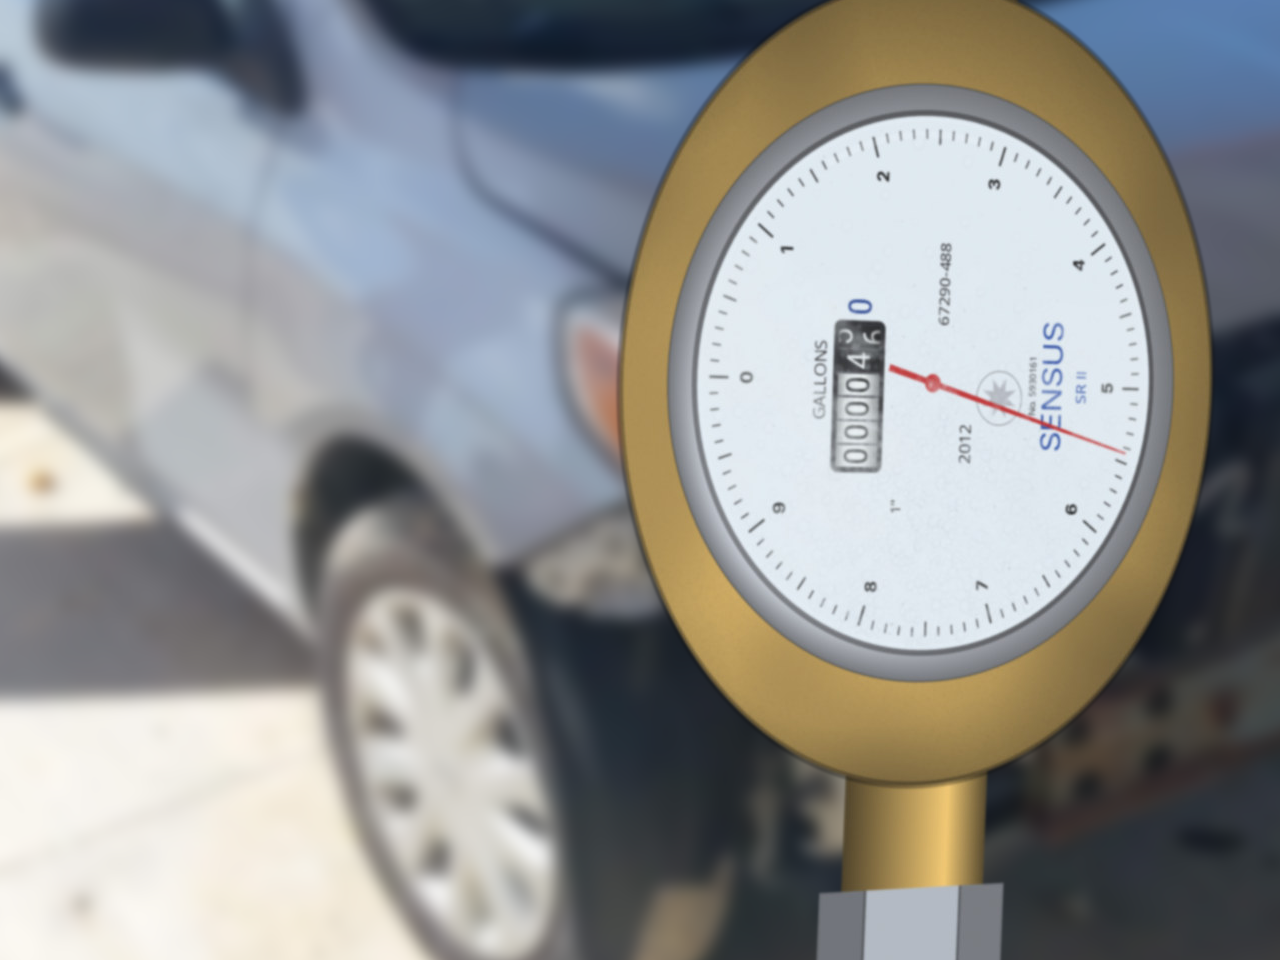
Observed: 455.4 gal
